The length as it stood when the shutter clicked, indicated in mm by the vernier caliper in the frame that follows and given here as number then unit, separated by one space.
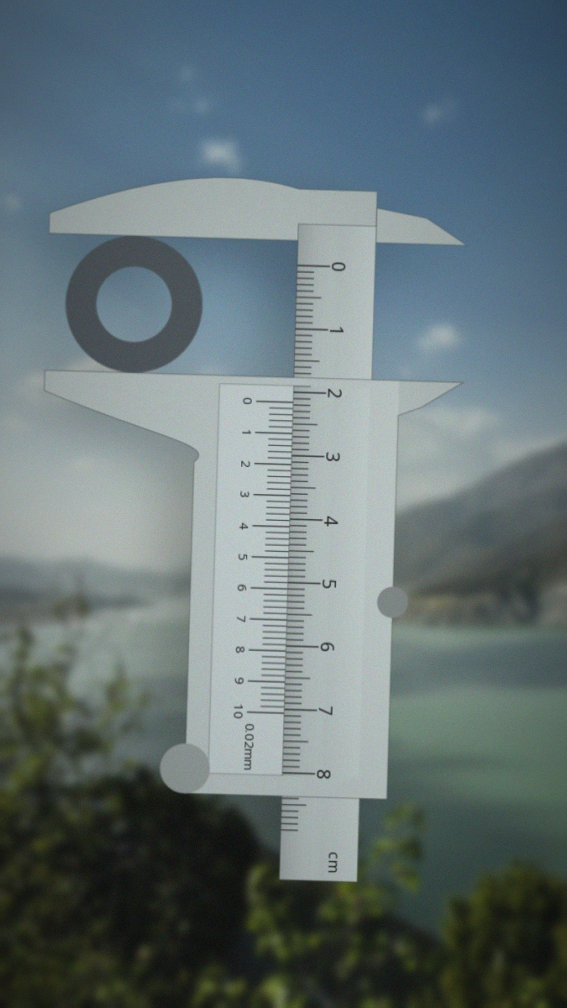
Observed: 21.6 mm
